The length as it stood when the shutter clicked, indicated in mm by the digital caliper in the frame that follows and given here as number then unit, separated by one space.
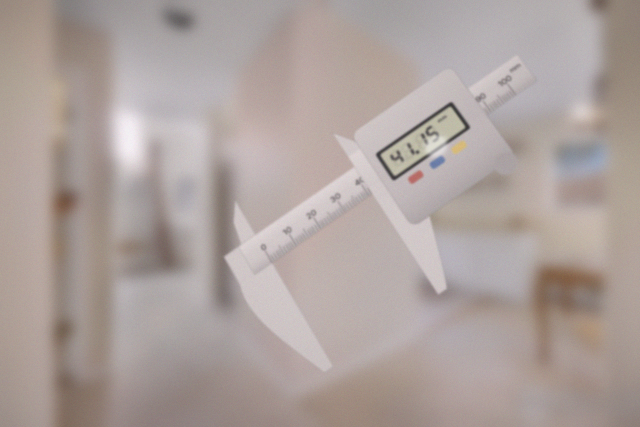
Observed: 41.15 mm
